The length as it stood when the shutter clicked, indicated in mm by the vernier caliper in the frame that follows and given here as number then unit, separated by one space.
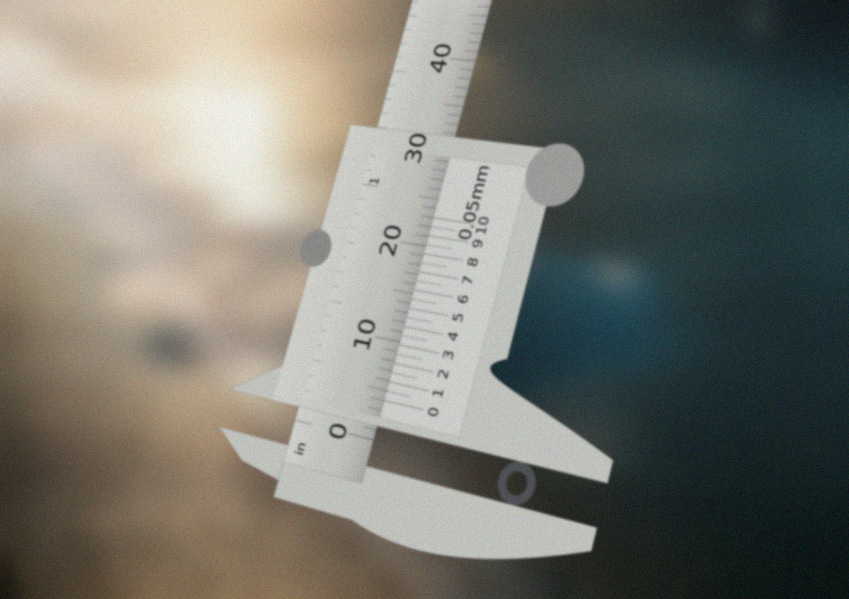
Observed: 4.0 mm
